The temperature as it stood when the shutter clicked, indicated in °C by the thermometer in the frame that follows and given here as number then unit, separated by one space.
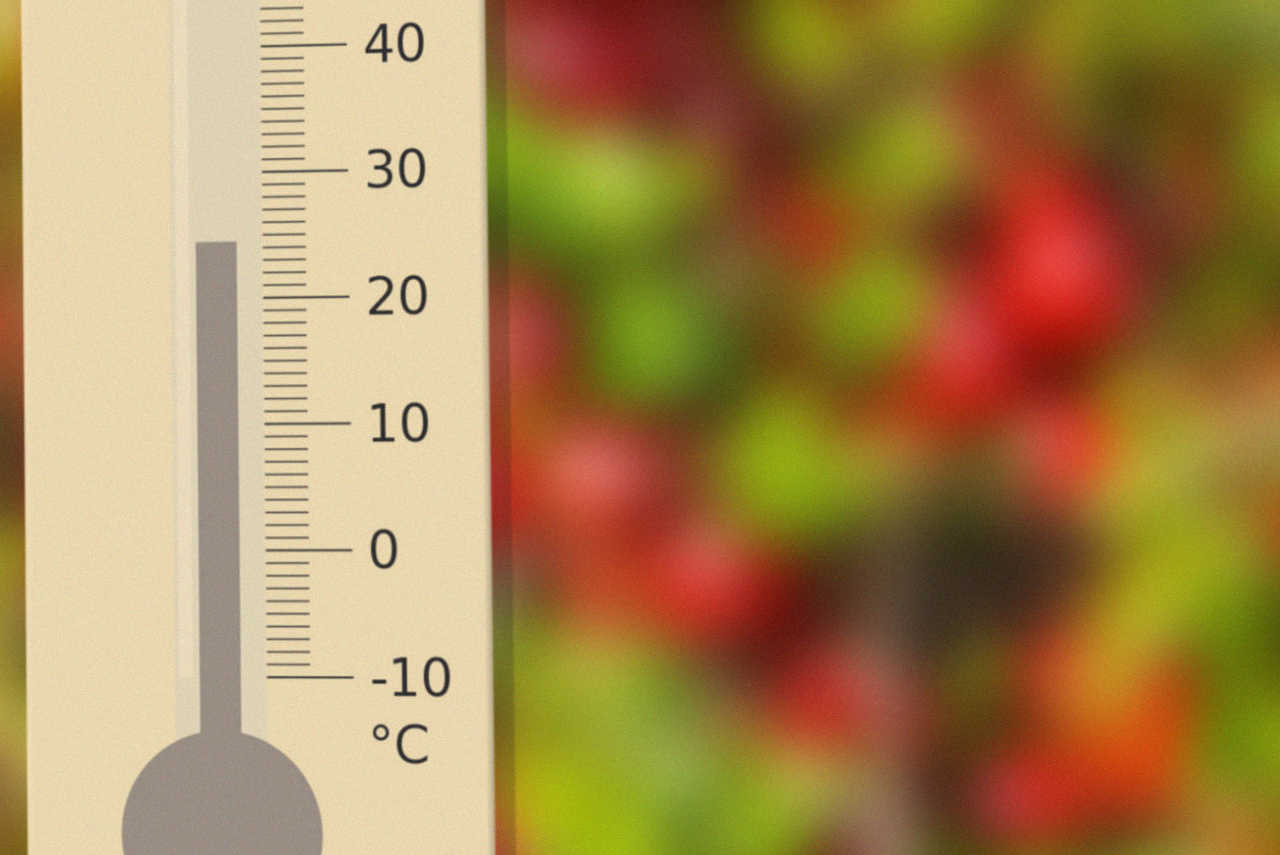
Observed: 24.5 °C
